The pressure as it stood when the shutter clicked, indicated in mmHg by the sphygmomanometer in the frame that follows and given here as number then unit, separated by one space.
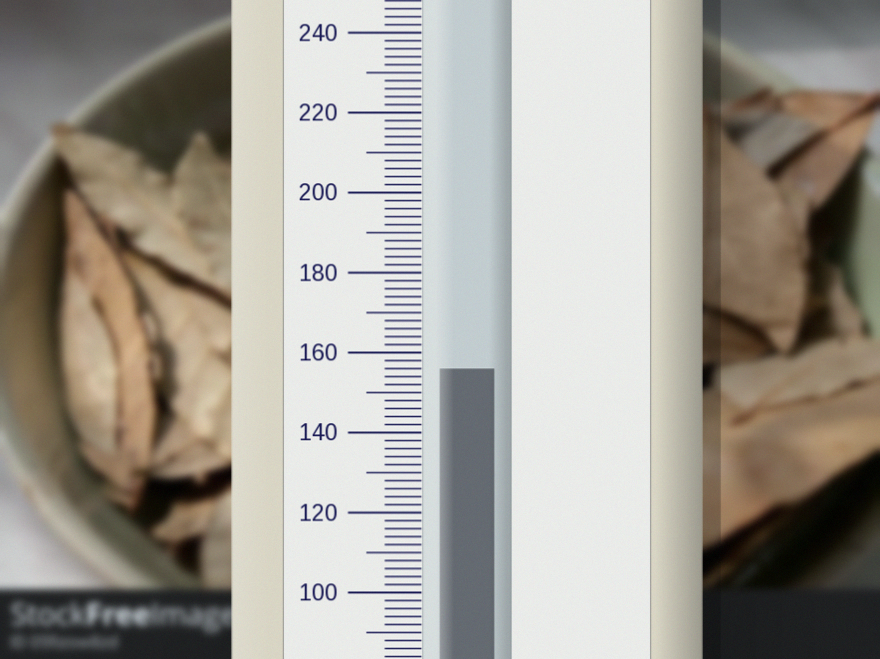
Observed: 156 mmHg
